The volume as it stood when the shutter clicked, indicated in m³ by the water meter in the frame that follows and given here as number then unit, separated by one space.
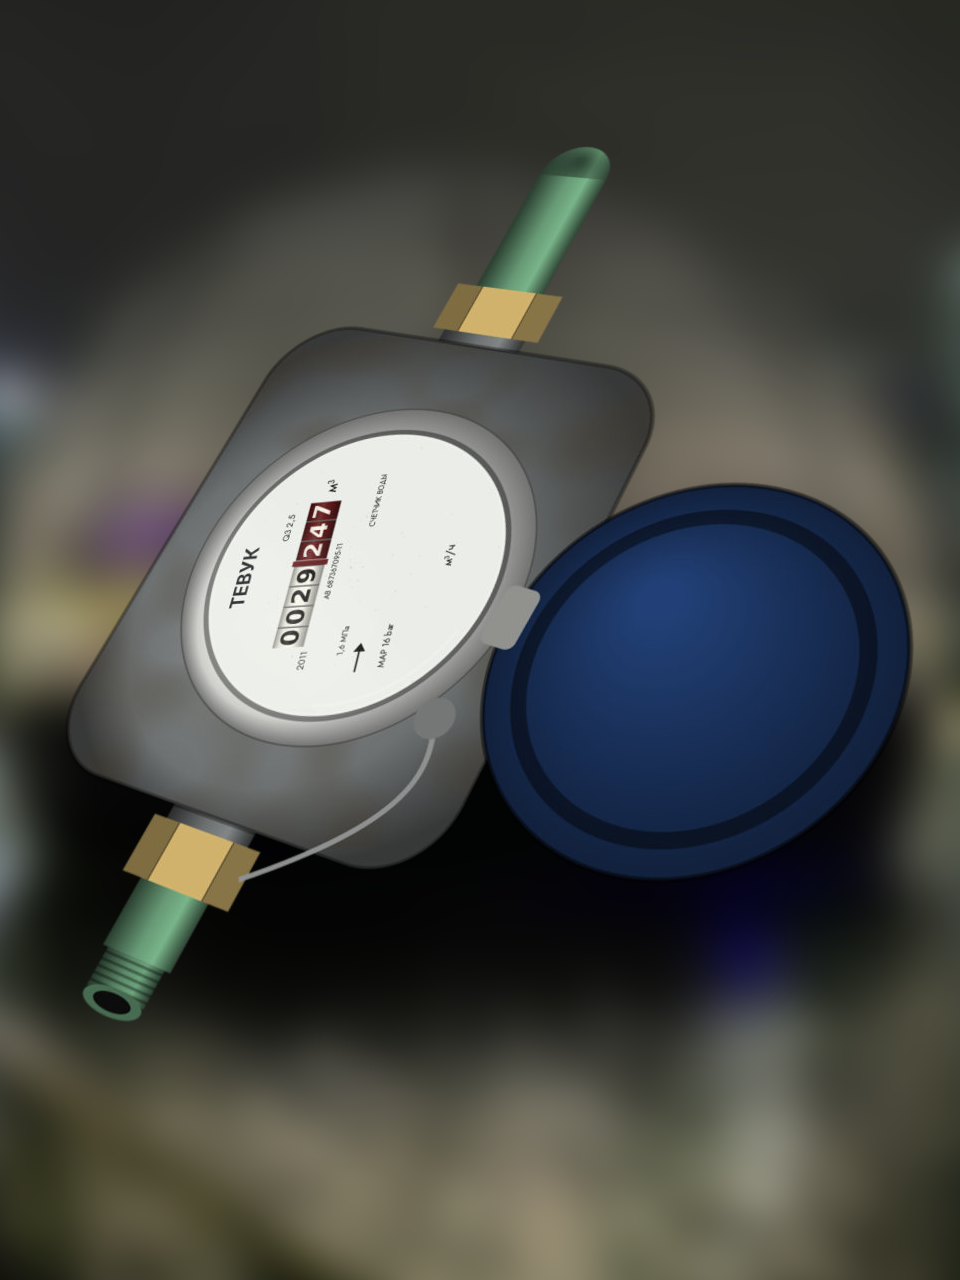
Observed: 29.247 m³
